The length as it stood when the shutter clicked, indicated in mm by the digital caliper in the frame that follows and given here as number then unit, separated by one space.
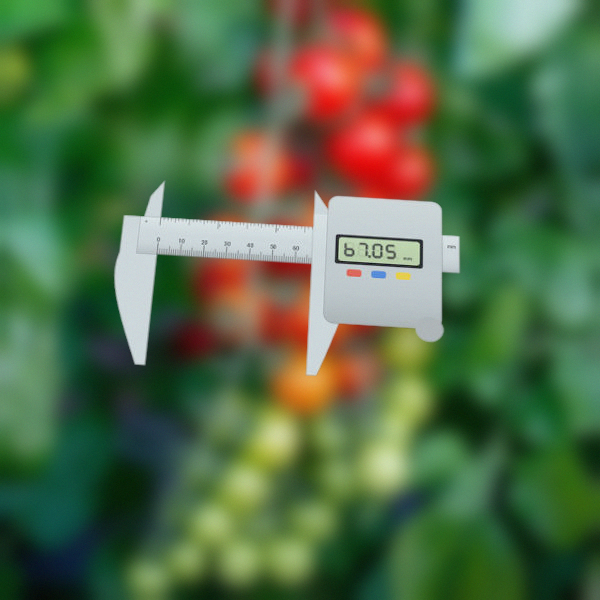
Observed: 67.05 mm
